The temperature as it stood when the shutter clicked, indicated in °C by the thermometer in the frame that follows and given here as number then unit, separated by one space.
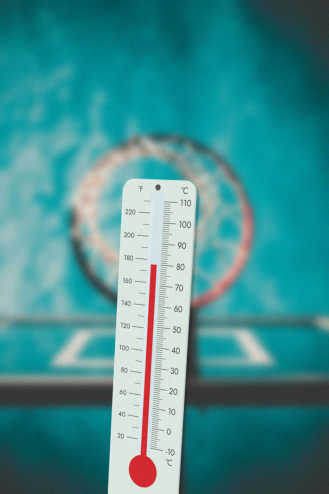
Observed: 80 °C
